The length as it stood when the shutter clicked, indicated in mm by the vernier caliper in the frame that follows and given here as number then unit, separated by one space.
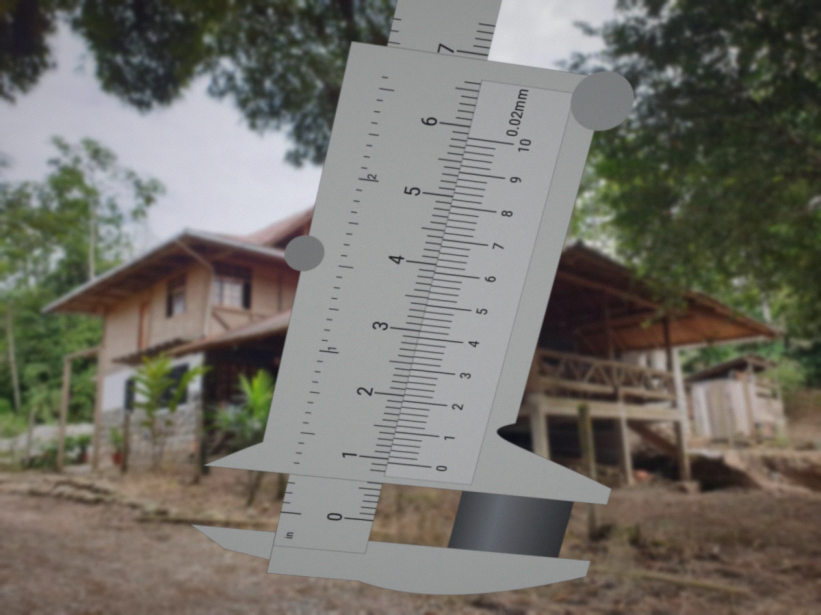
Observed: 9.4 mm
